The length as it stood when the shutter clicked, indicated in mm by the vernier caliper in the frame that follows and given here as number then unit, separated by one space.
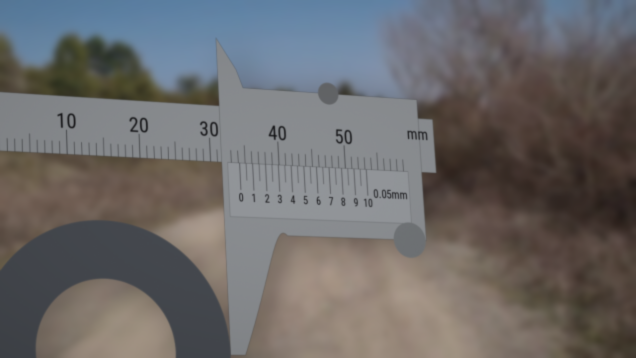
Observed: 34.2 mm
